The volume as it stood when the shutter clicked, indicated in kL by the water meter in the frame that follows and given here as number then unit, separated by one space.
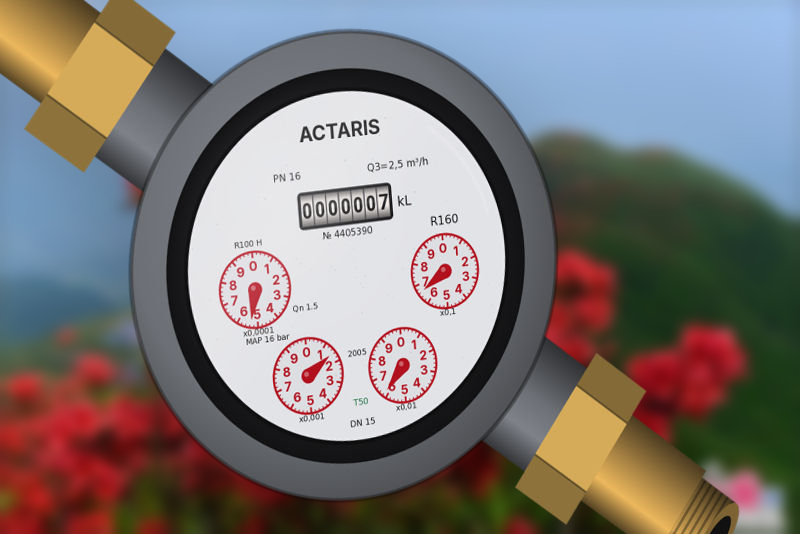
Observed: 7.6615 kL
